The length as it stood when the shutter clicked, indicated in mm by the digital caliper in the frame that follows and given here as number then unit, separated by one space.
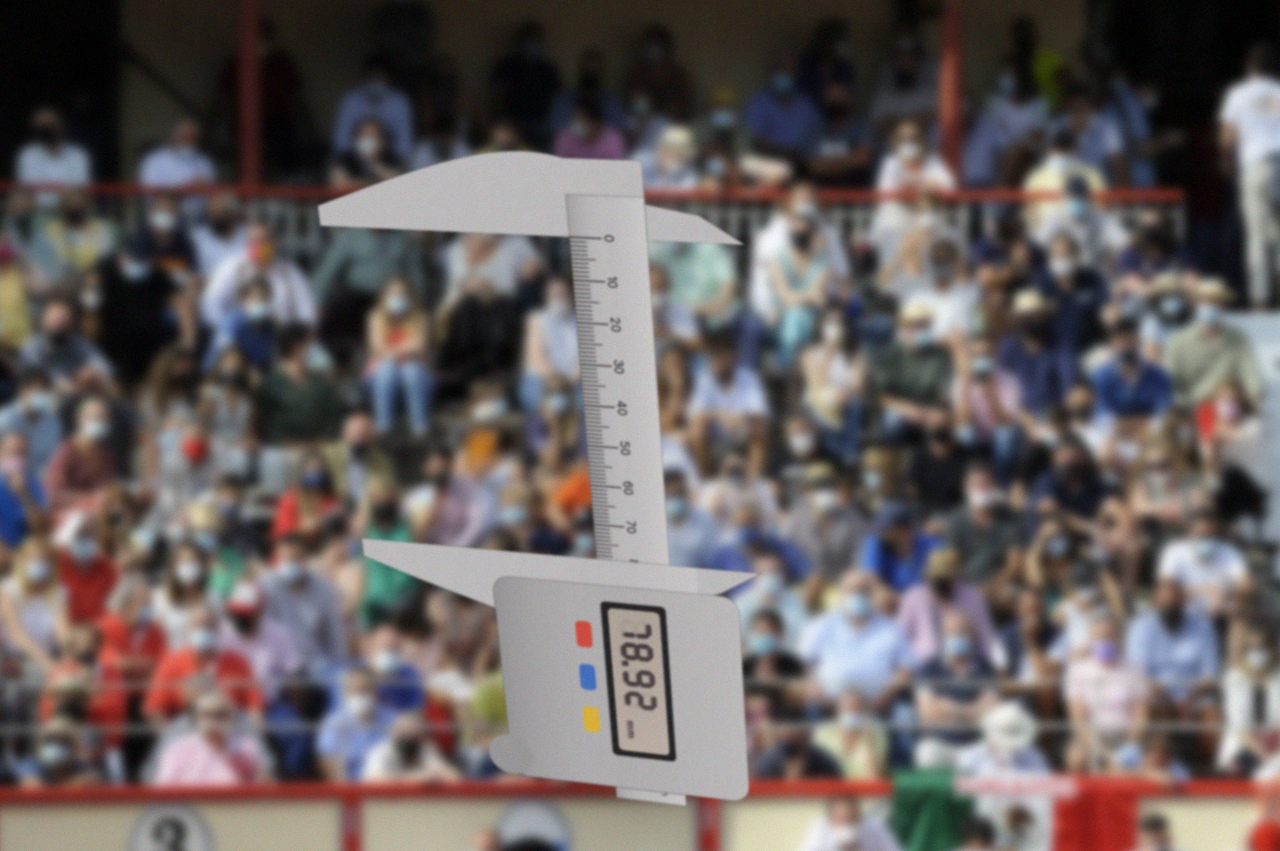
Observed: 78.92 mm
